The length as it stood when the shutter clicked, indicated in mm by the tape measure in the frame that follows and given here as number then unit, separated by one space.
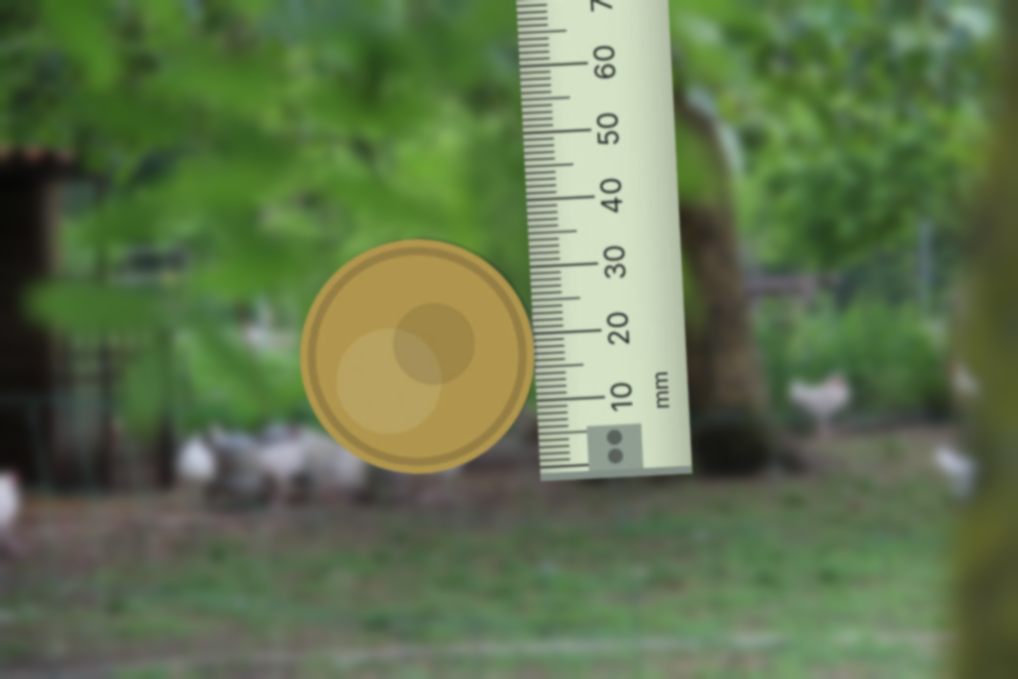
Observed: 35 mm
